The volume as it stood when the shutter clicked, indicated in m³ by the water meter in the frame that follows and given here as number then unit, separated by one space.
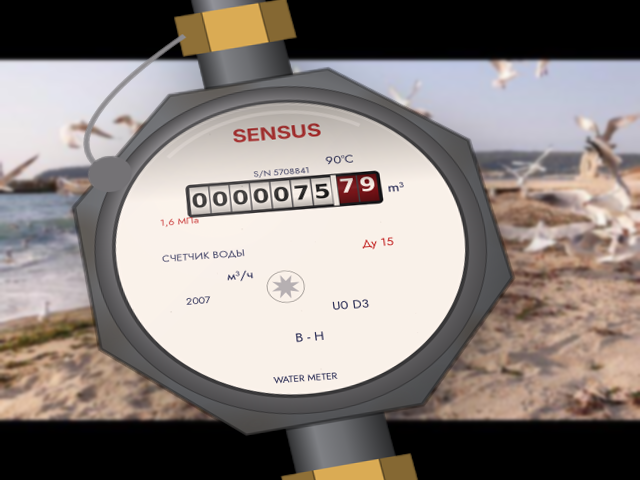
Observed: 75.79 m³
